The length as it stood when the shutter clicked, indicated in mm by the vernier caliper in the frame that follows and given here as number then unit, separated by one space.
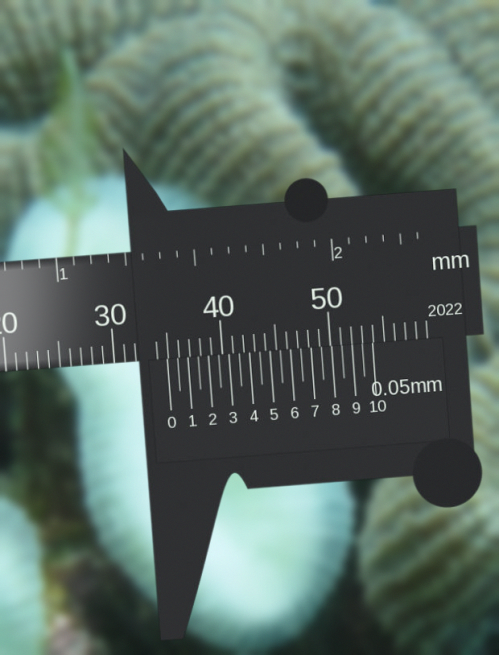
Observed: 34.9 mm
